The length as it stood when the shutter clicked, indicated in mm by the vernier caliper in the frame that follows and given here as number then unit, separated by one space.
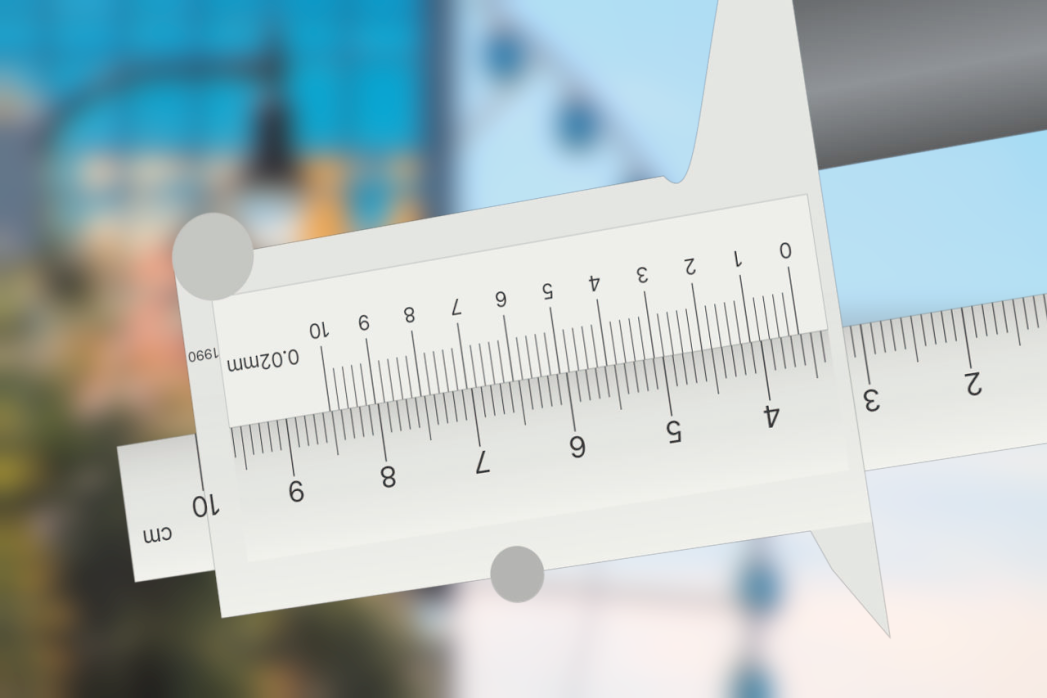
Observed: 36.2 mm
